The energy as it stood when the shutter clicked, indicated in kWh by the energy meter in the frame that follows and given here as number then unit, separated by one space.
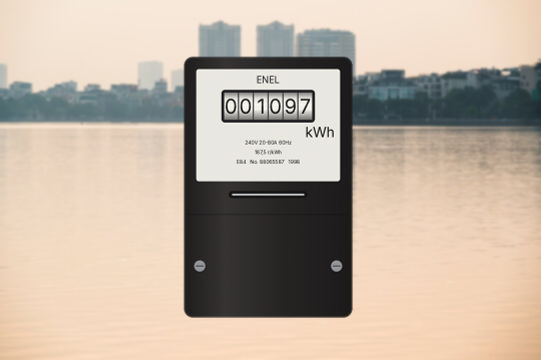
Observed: 1097 kWh
